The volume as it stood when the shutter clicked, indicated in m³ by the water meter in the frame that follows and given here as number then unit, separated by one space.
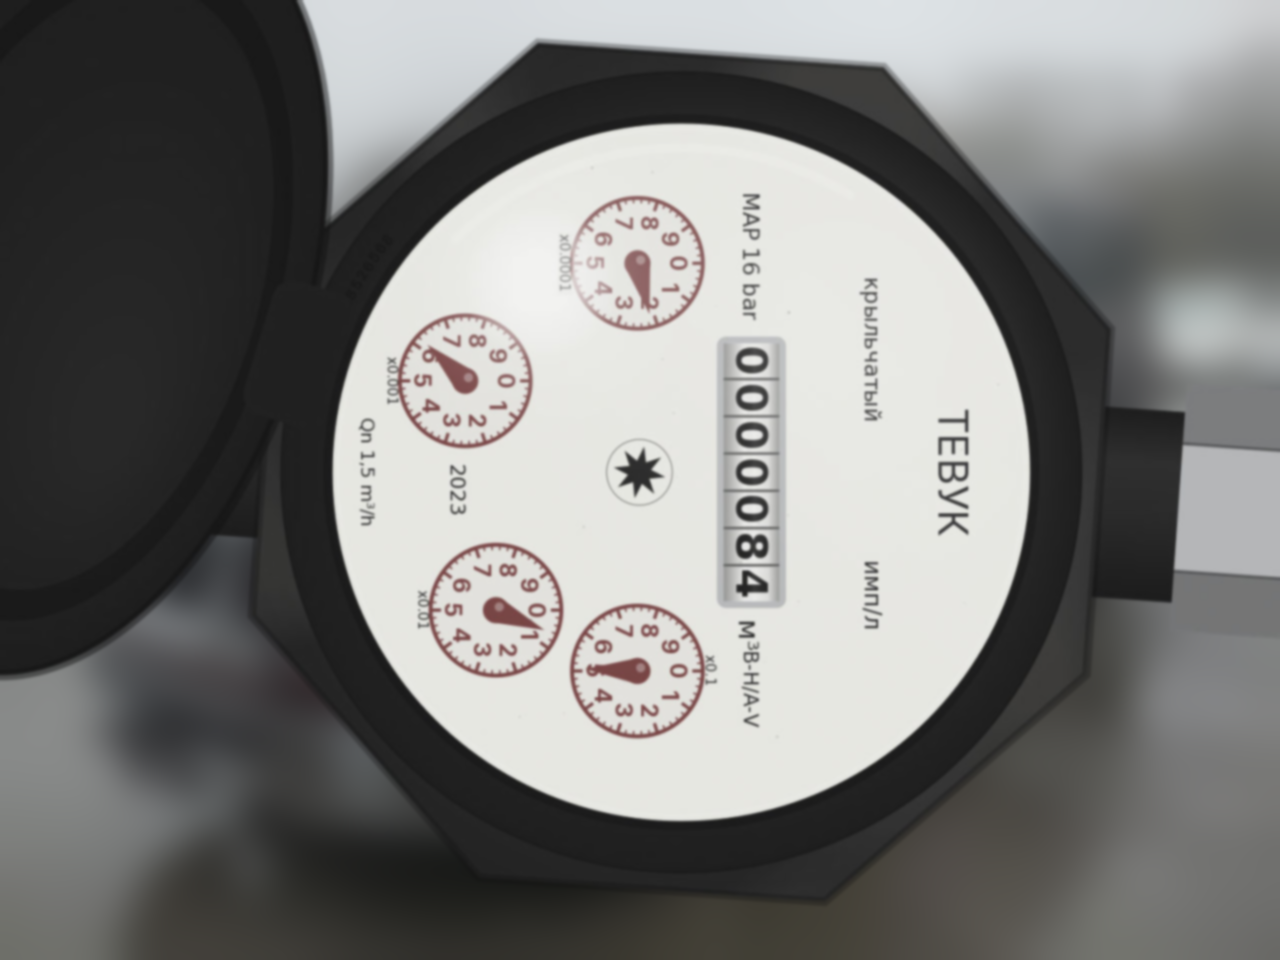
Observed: 84.5062 m³
